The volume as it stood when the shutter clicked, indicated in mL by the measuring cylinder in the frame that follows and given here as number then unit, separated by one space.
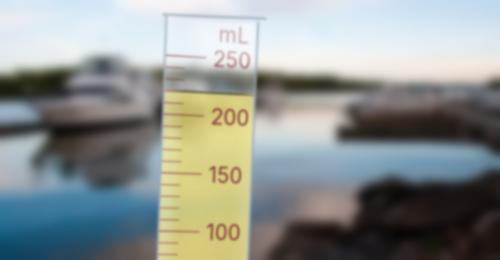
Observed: 220 mL
